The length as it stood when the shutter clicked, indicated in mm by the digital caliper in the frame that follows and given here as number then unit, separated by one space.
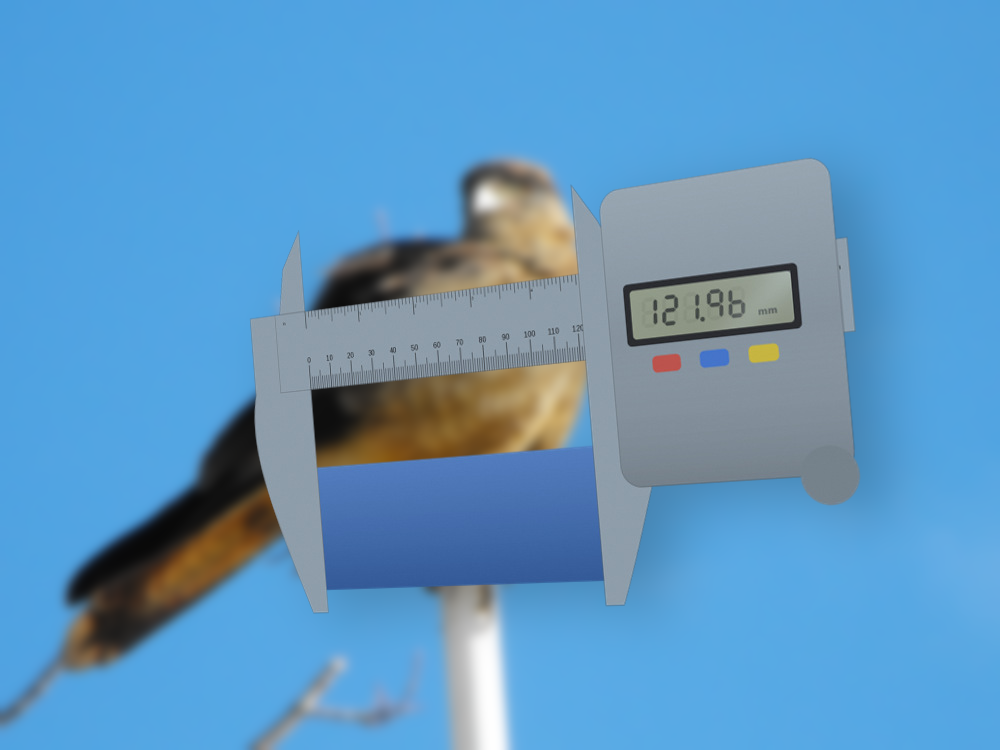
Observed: 121.96 mm
